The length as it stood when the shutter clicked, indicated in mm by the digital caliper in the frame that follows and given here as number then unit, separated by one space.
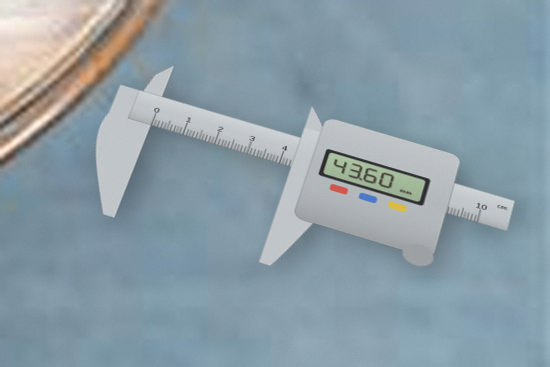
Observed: 43.60 mm
